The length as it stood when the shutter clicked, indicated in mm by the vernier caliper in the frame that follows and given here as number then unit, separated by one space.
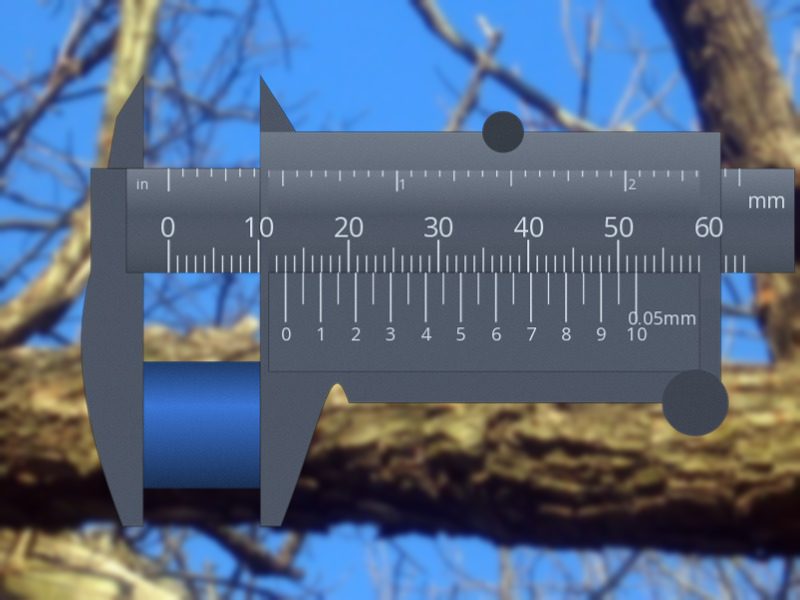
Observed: 13.0 mm
